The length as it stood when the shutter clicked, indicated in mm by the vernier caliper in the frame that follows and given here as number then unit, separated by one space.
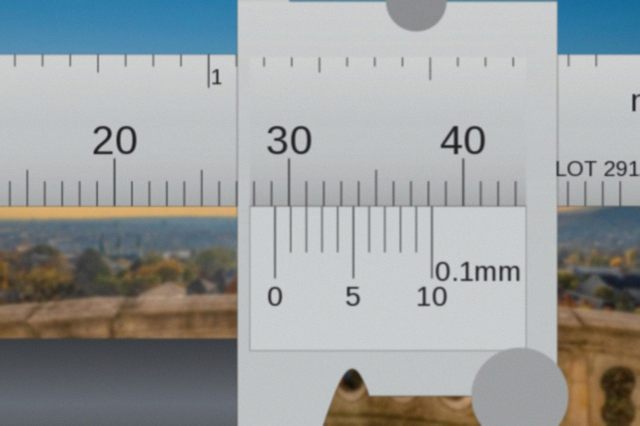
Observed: 29.2 mm
